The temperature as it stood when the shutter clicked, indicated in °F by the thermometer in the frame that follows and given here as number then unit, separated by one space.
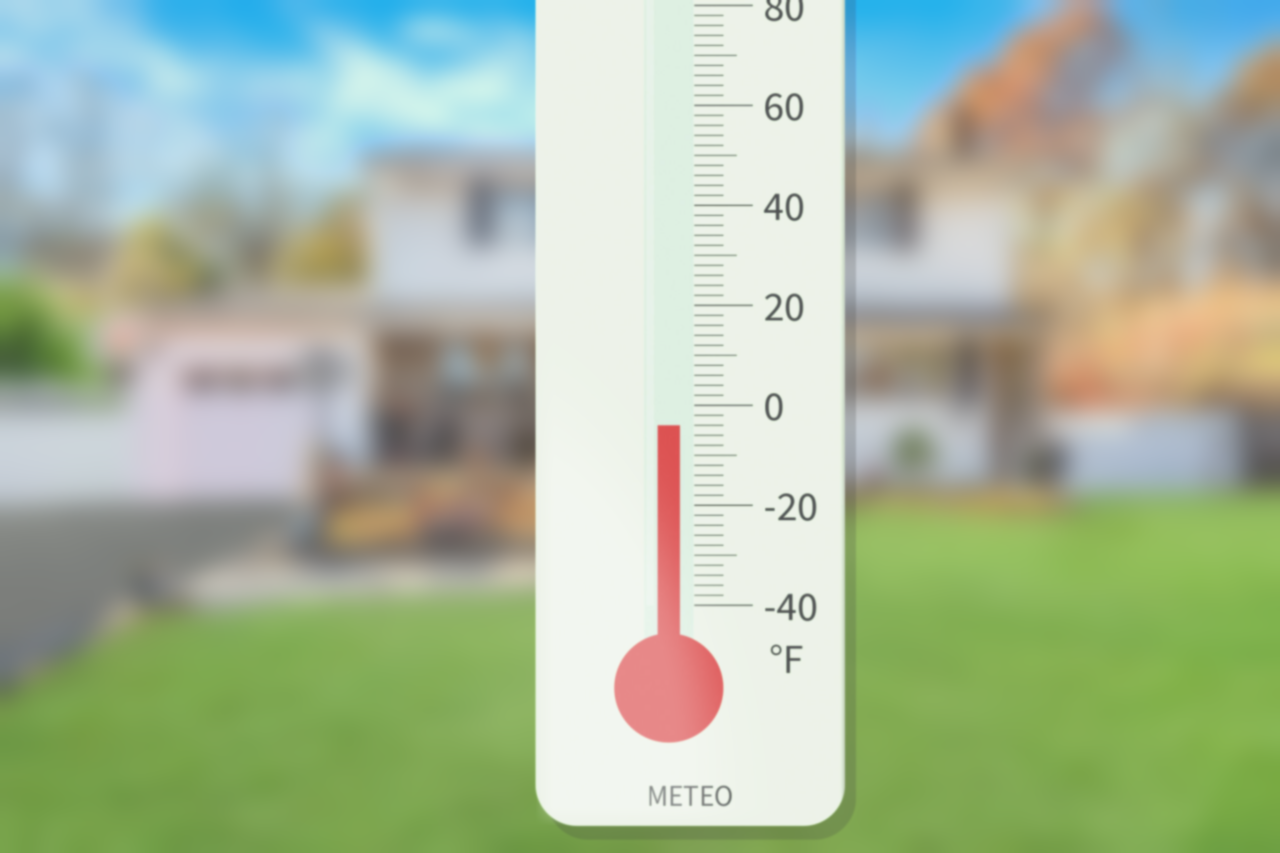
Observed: -4 °F
